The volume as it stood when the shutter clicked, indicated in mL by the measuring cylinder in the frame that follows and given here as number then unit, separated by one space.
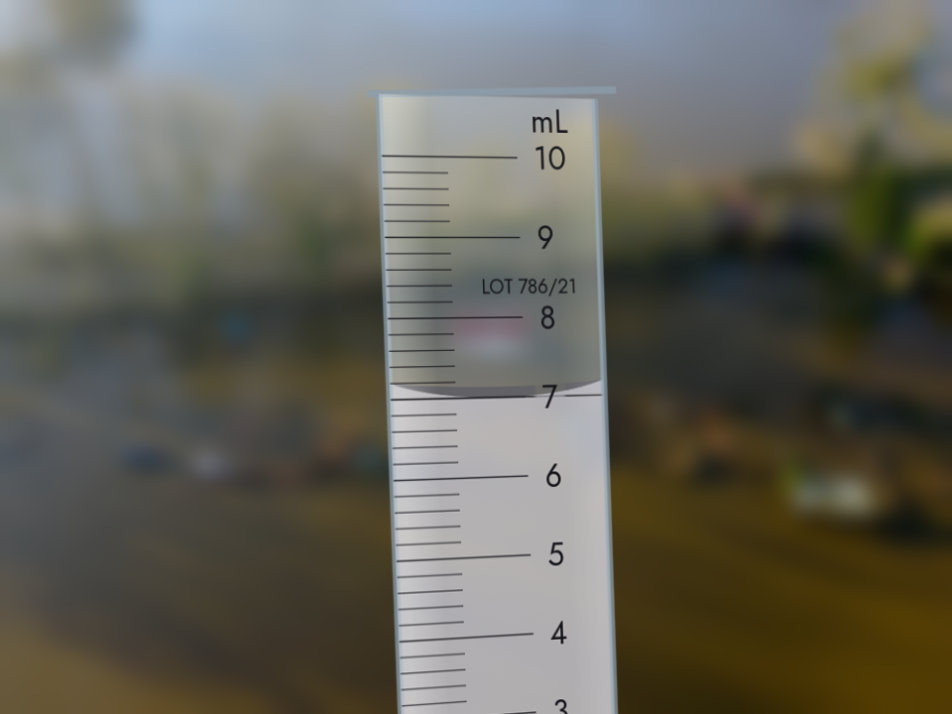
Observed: 7 mL
